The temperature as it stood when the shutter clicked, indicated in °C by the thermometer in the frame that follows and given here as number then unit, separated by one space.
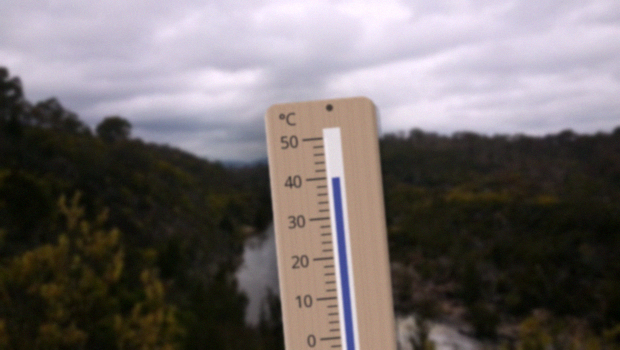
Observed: 40 °C
